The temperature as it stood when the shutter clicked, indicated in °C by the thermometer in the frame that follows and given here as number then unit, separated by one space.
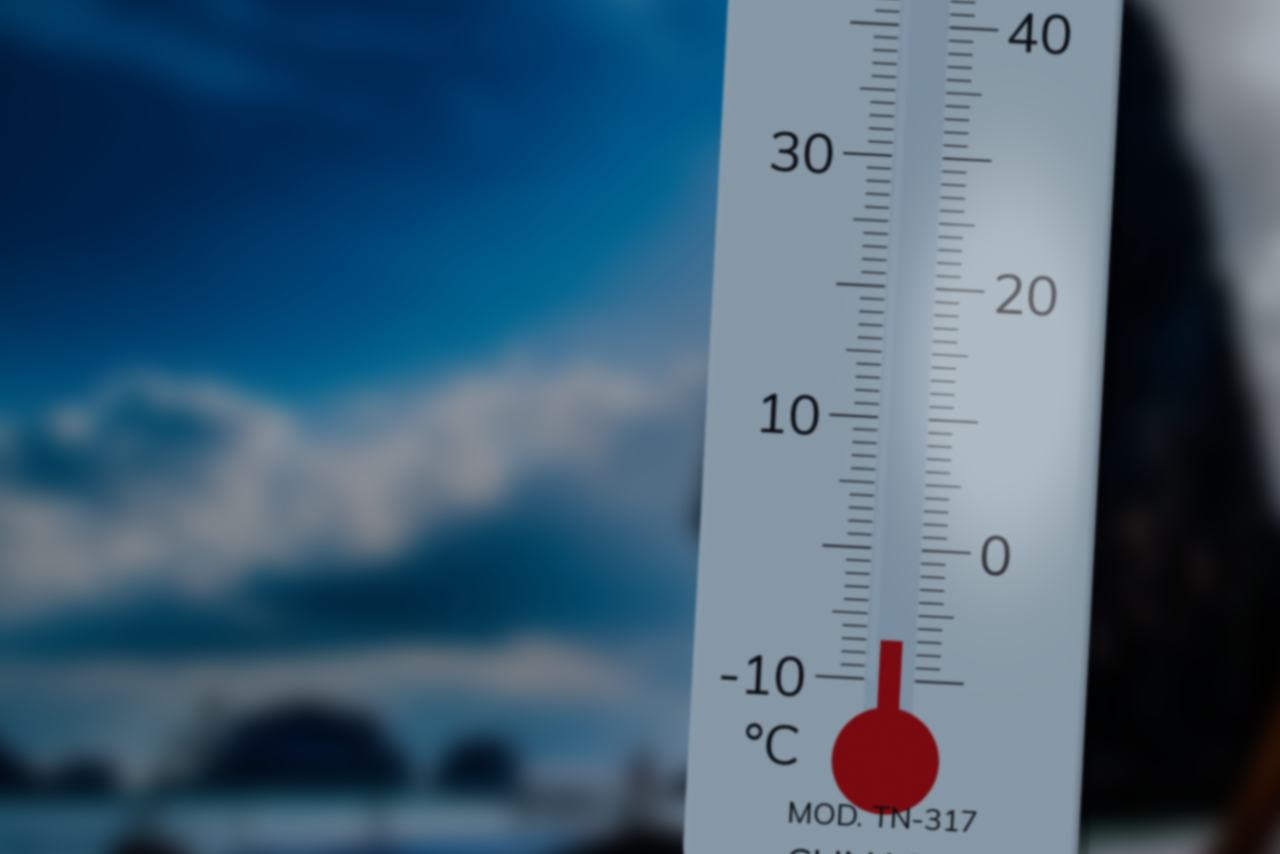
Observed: -7 °C
